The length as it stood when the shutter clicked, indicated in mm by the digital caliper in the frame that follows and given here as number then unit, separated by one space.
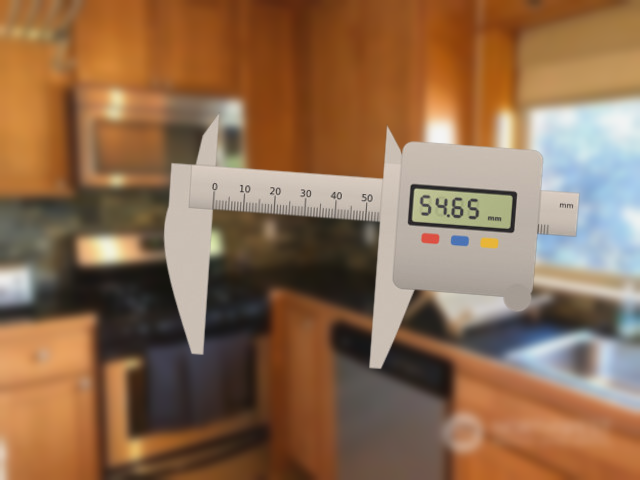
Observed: 54.65 mm
